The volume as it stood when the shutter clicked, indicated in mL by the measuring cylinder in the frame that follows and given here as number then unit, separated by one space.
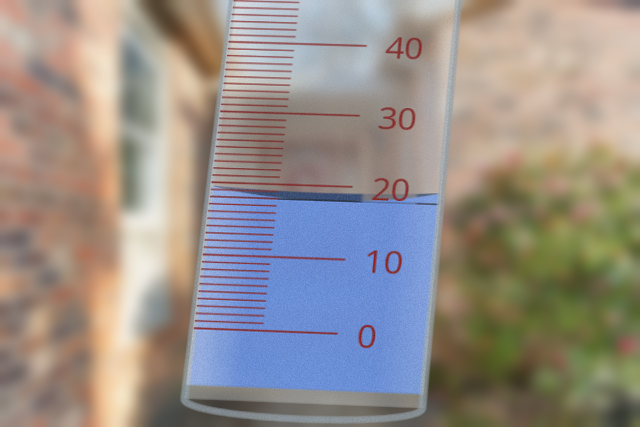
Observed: 18 mL
